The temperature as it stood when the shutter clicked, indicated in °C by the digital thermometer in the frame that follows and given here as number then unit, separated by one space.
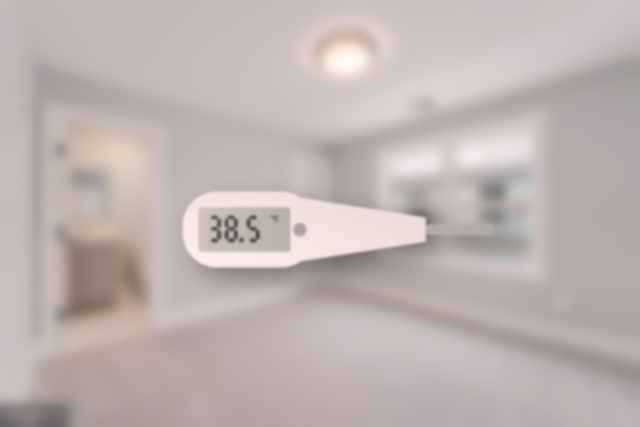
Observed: 38.5 °C
